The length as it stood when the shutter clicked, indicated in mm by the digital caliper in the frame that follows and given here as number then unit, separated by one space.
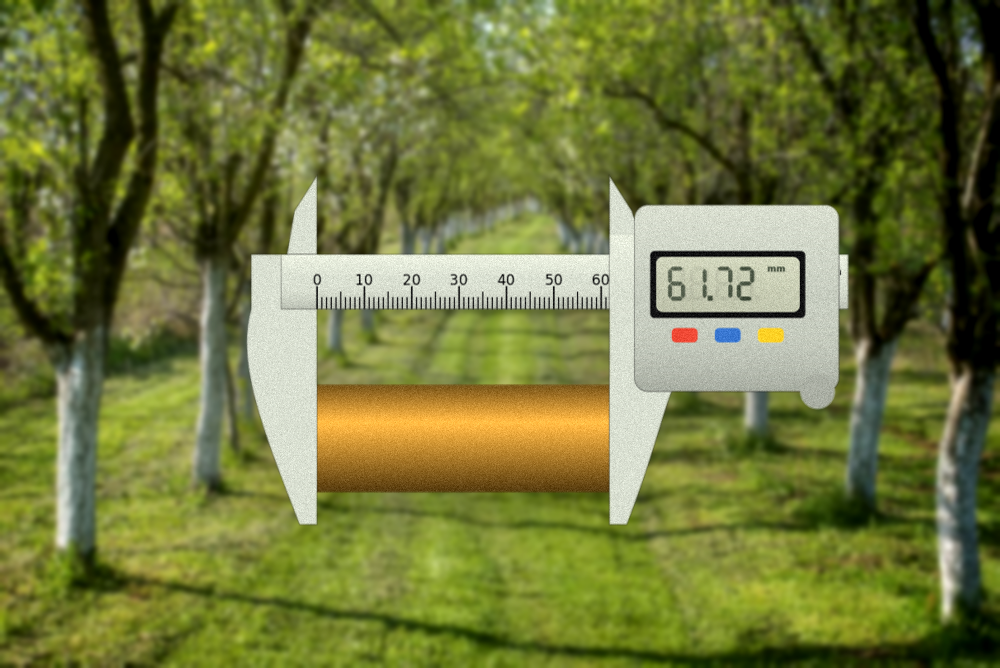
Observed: 61.72 mm
